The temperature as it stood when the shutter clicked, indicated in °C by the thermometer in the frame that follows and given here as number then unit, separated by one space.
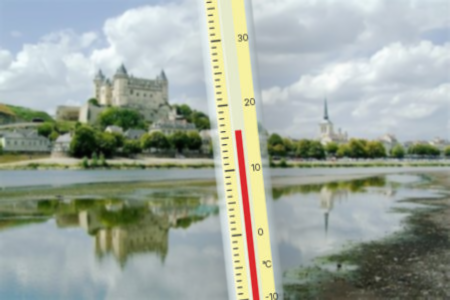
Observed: 16 °C
